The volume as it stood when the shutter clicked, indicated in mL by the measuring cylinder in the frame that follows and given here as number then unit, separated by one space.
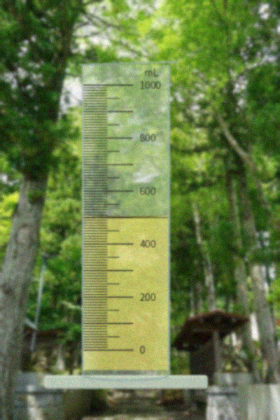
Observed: 500 mL
